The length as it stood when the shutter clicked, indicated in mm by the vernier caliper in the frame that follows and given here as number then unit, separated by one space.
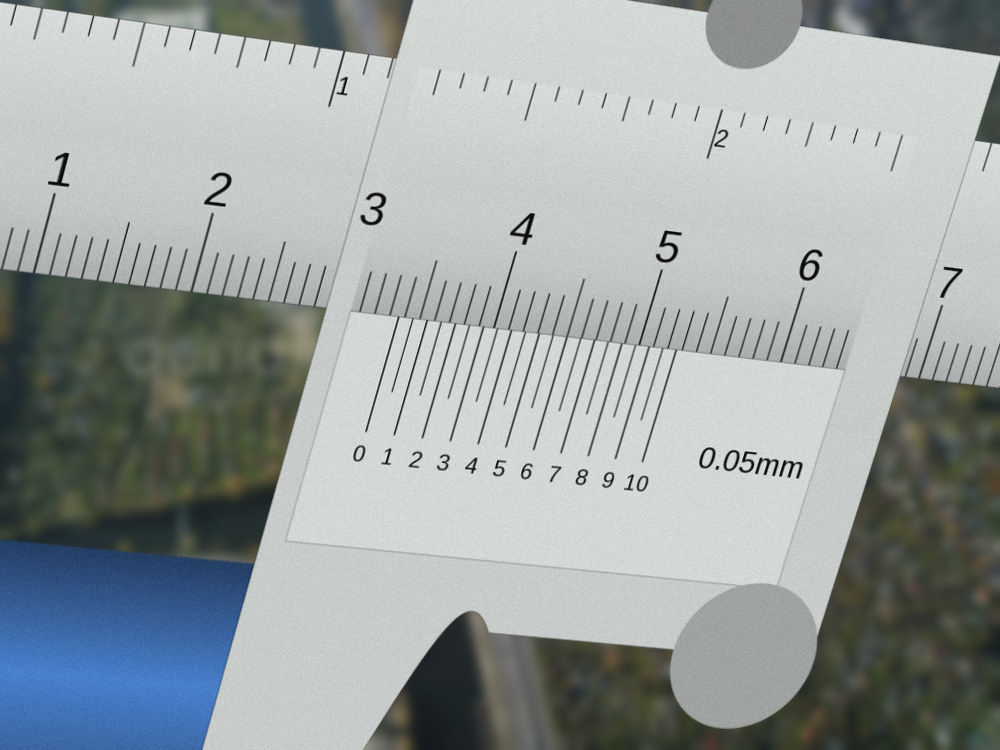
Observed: 33.6 mm
